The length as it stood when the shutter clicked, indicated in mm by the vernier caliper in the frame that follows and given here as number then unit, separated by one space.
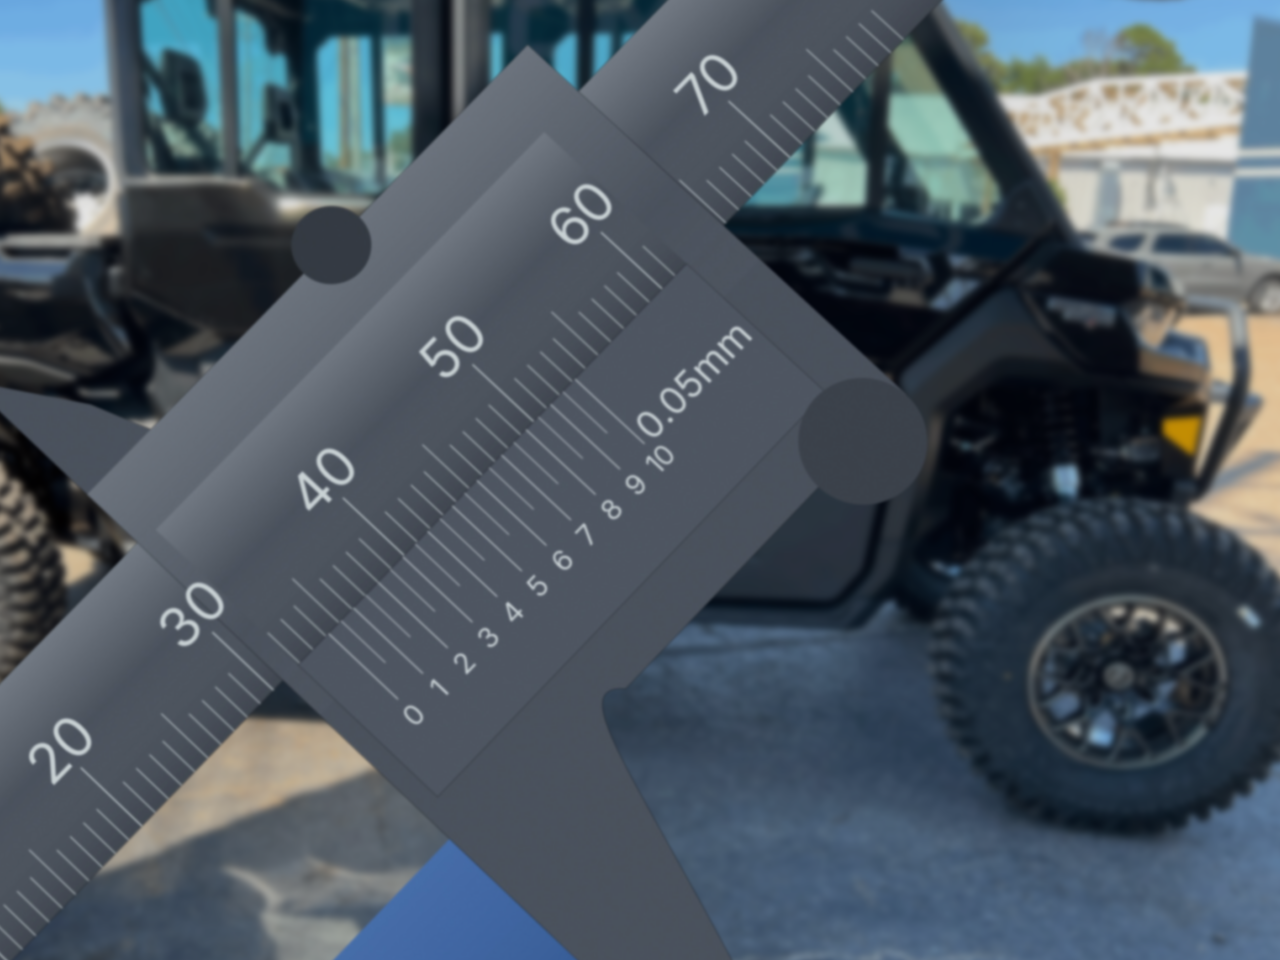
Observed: 34.2 mm
